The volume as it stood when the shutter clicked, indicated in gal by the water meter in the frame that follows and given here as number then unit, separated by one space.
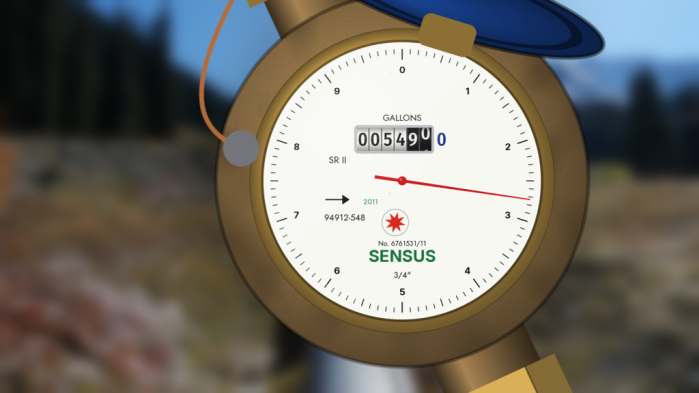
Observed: 54902.7 gal
